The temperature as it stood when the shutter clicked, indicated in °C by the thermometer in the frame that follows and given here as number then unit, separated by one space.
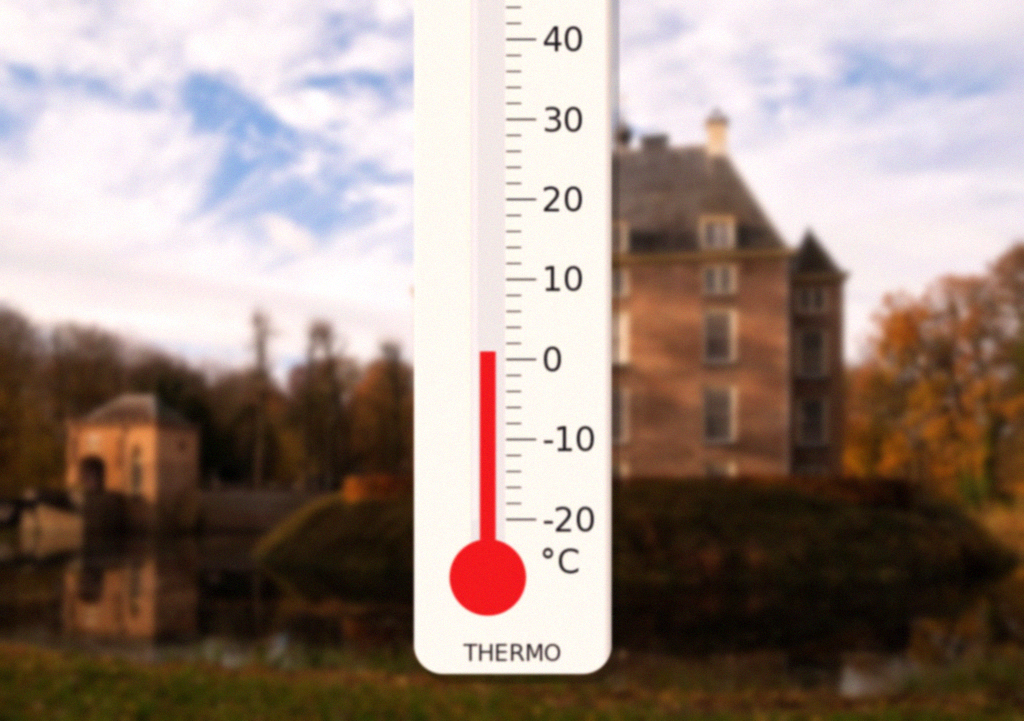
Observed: 1 °C
